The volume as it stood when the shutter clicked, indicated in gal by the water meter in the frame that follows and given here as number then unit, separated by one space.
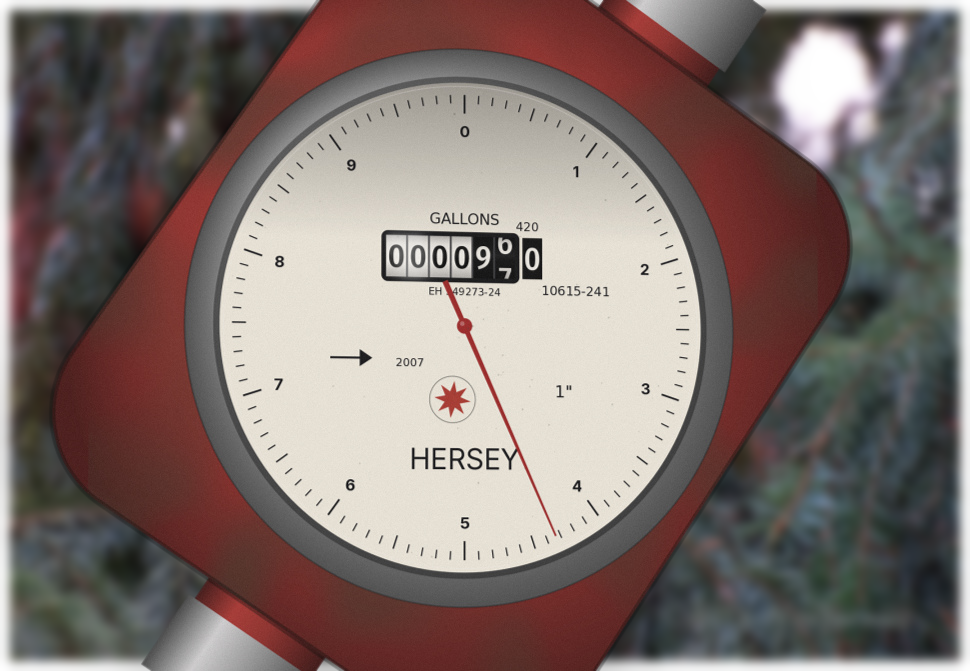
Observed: 964.3 gal
